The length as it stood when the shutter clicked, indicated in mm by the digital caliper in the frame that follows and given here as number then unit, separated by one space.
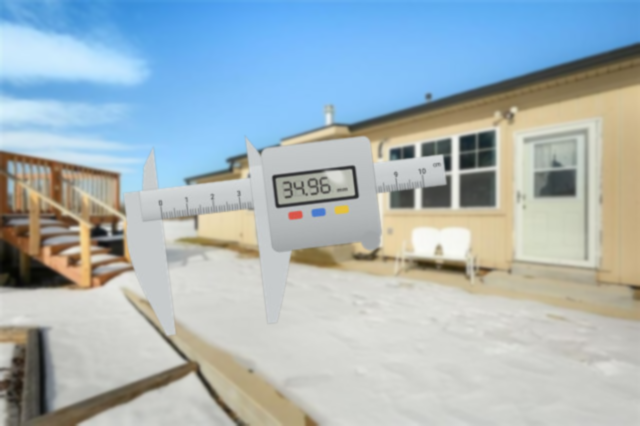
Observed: 34.96 mm
